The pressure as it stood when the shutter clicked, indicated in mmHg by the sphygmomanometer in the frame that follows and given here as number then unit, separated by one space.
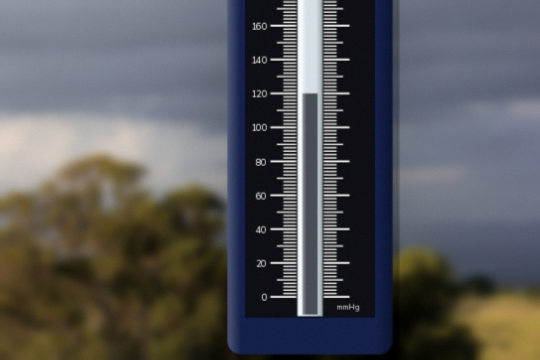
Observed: 120 mmHg
